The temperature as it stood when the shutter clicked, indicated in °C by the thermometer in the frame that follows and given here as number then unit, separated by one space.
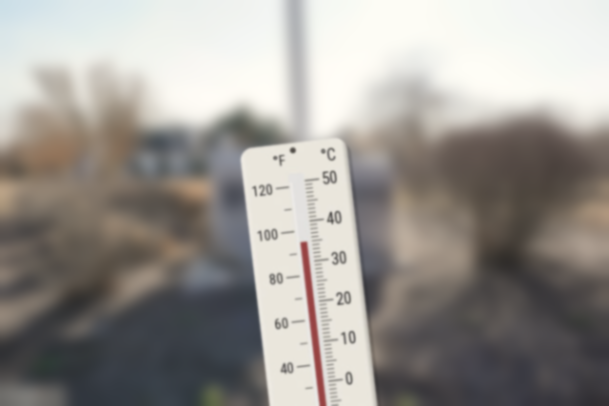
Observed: 35 °C
